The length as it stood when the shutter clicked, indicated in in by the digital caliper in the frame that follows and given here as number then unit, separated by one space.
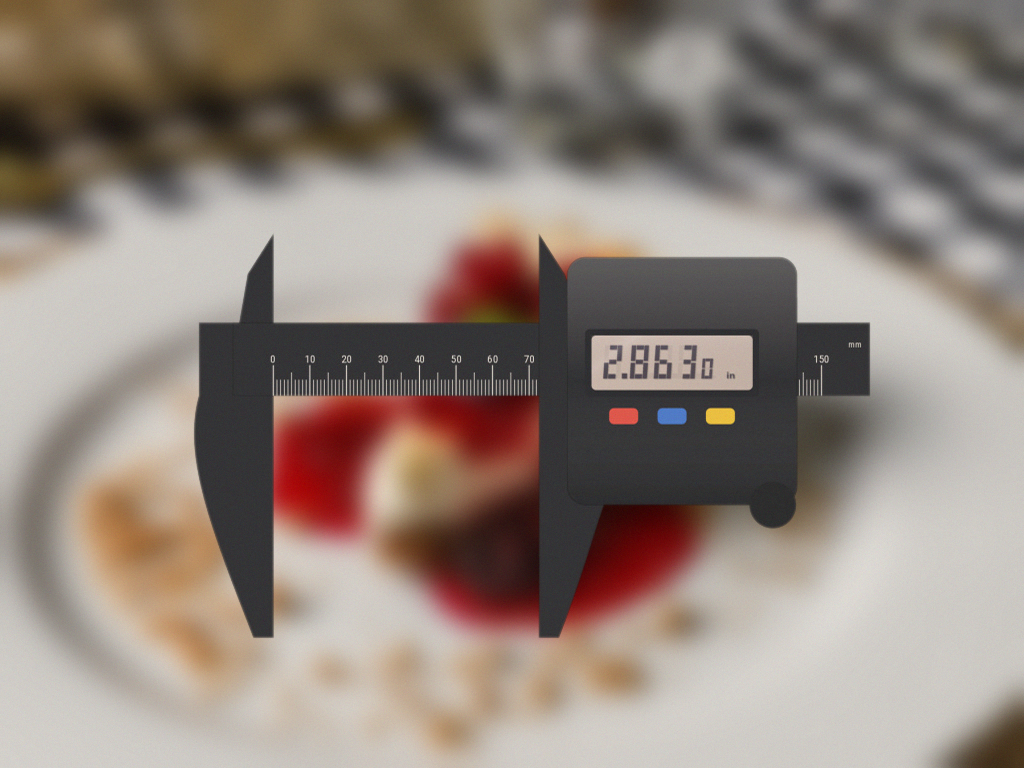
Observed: 2.8630 in
